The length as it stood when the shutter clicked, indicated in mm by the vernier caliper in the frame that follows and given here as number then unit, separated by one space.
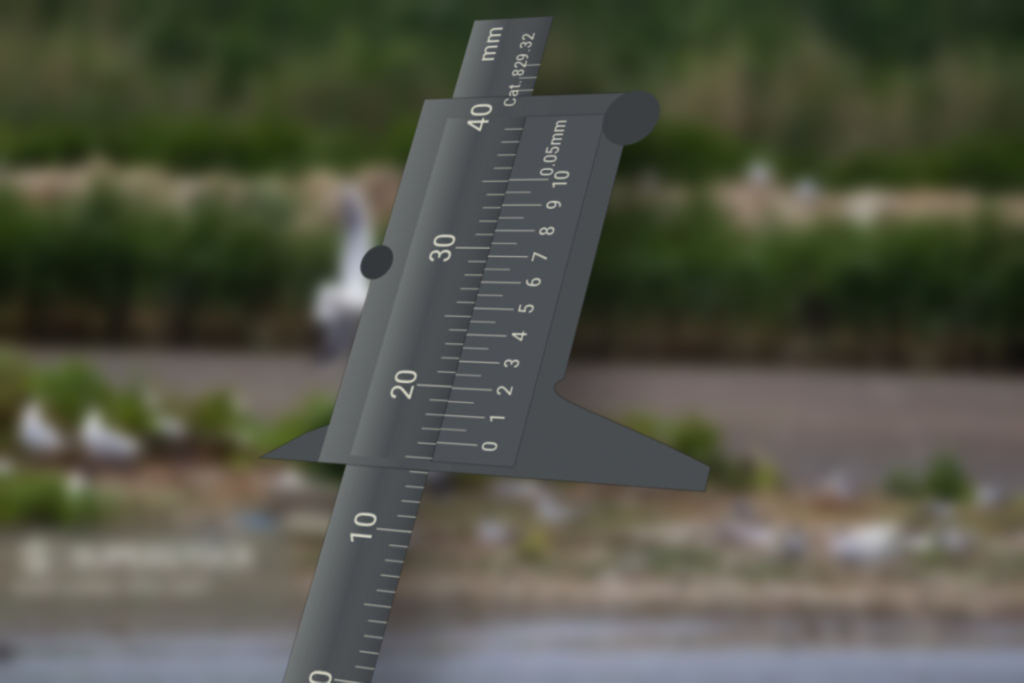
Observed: 16.1 mm
